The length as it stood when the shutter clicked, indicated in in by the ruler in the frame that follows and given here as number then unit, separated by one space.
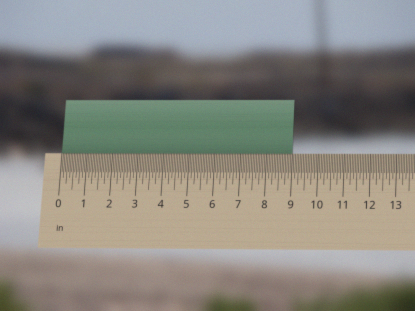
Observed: 9 in
